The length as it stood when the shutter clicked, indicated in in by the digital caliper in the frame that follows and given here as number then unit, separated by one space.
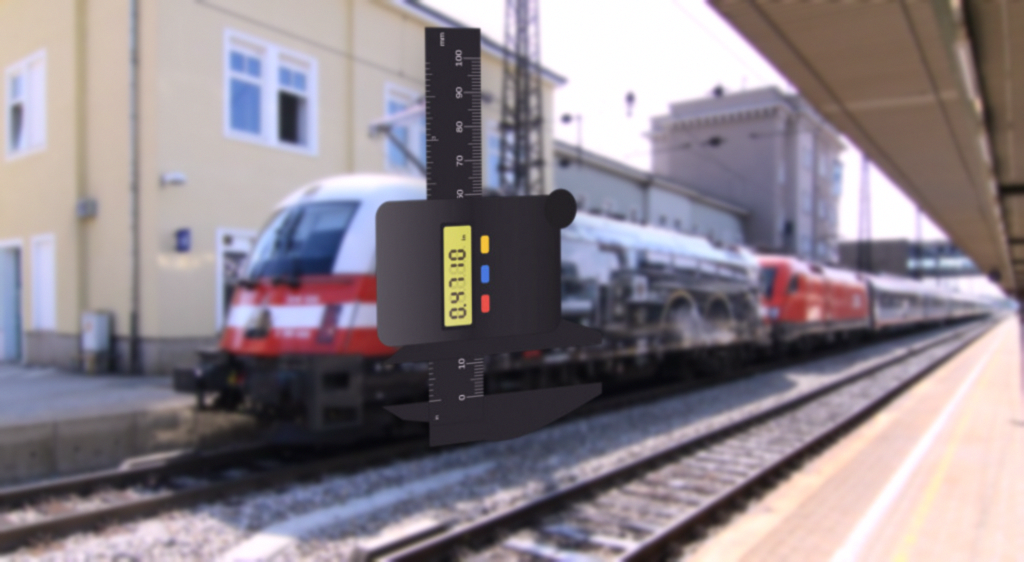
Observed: 0.4710 in
